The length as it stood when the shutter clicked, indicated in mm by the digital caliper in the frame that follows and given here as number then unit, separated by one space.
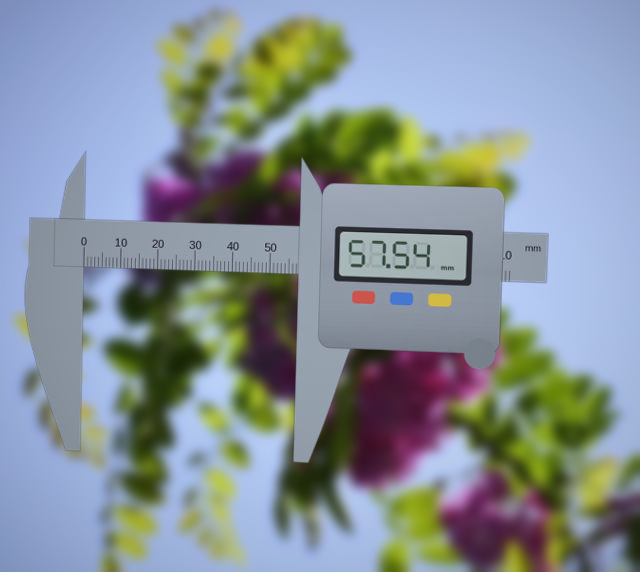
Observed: 57.54 mm
